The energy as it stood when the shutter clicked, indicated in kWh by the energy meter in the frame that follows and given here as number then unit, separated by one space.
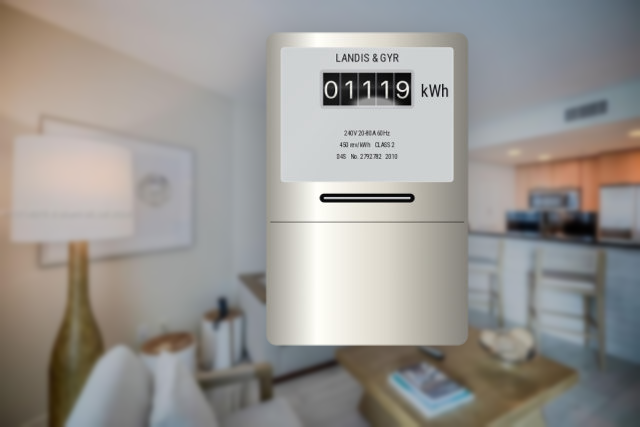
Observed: 1119 kWh
